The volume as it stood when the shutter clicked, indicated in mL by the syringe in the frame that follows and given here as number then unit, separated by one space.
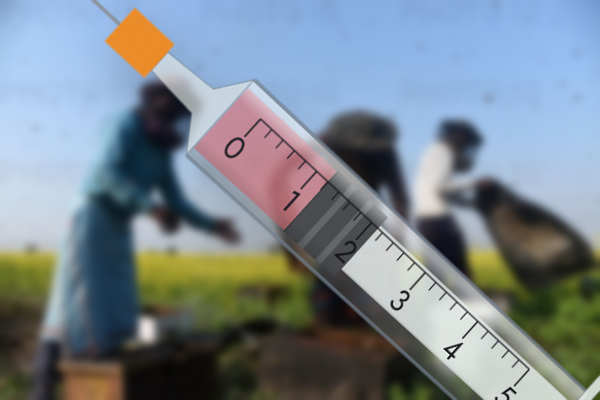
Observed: 1.2 mL
